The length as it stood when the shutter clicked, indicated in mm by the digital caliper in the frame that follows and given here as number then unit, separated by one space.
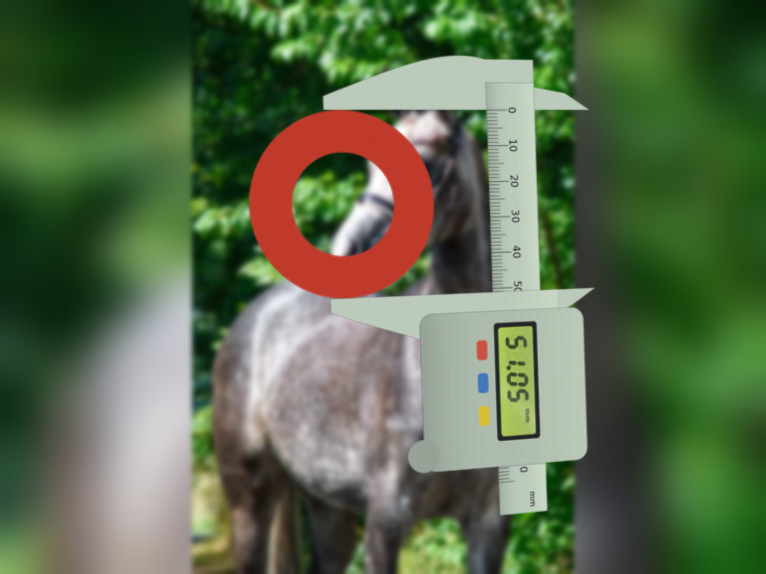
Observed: 51.05 mm
